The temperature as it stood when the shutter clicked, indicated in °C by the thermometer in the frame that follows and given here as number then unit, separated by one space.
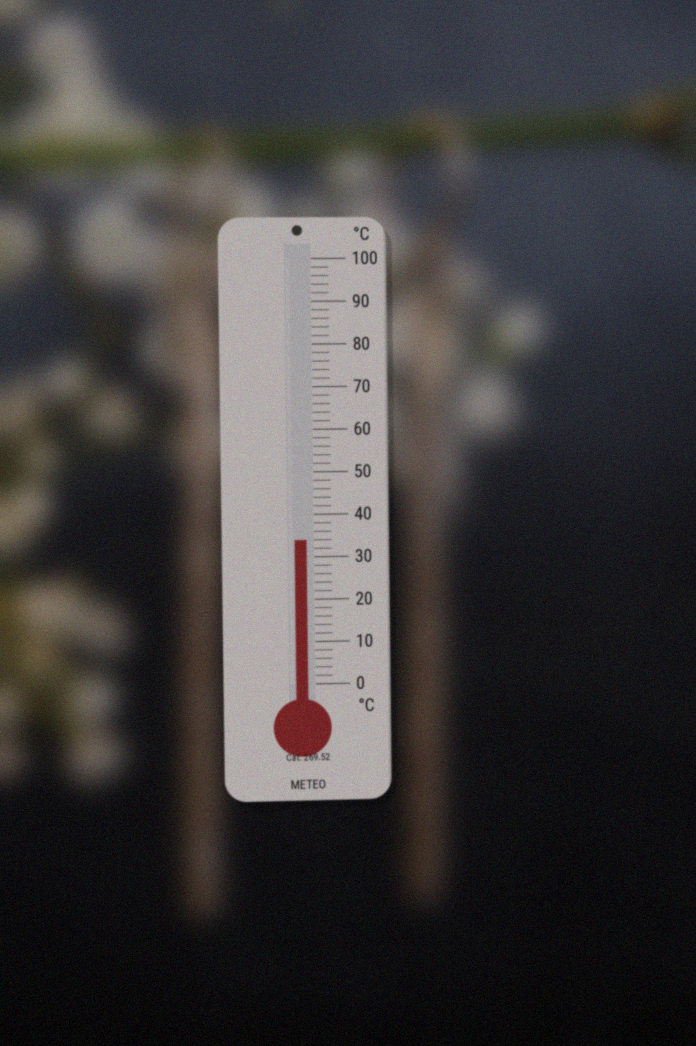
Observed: 34 °C
